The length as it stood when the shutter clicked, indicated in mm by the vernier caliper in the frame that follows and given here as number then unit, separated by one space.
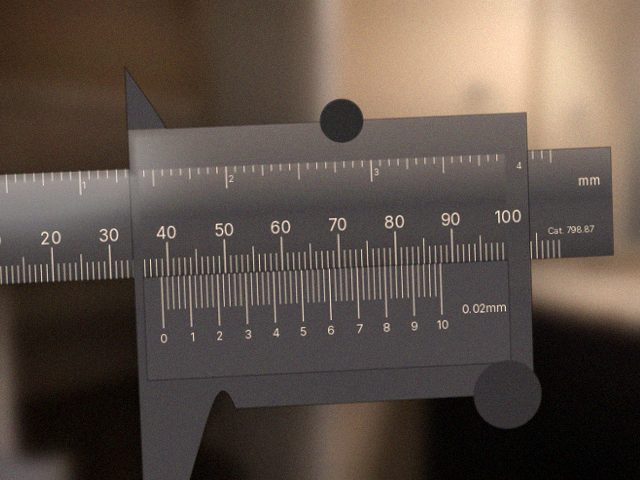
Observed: 38.8 mm
